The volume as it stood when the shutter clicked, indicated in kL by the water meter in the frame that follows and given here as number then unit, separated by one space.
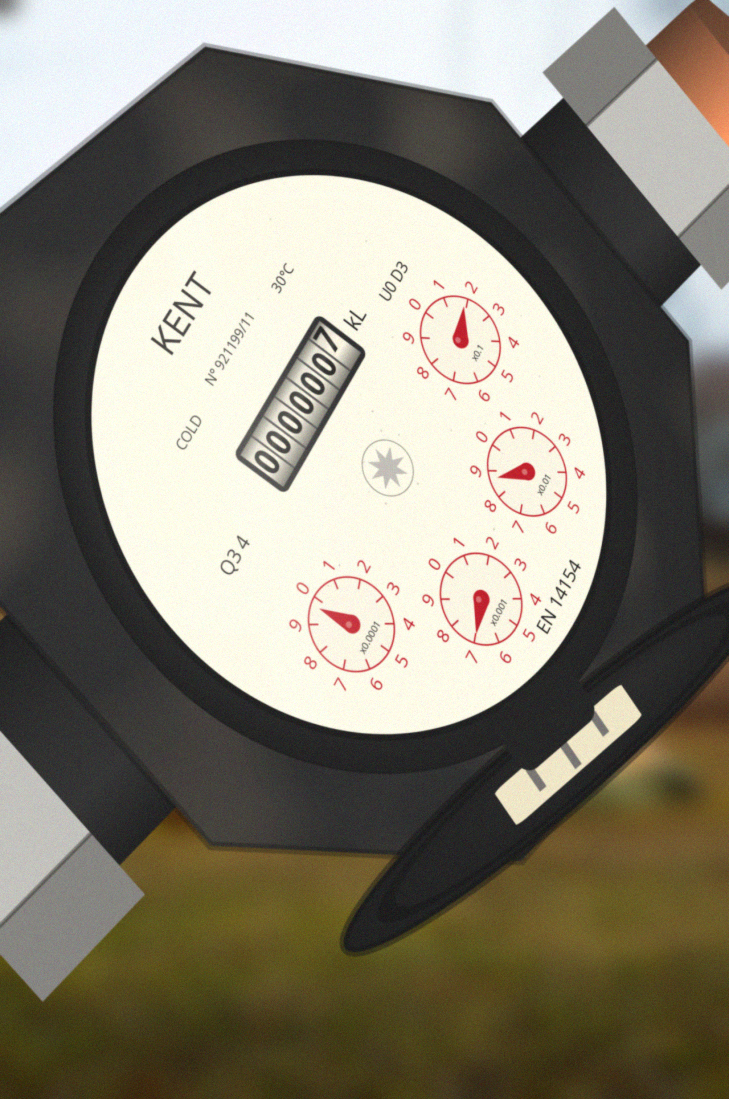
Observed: 7.1869 kL
